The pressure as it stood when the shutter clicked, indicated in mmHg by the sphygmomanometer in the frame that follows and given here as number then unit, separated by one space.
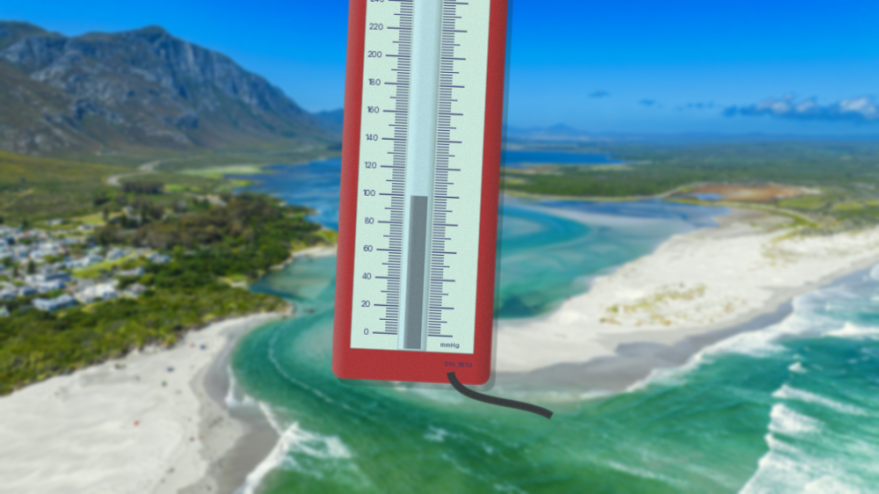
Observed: 100 mmHg
